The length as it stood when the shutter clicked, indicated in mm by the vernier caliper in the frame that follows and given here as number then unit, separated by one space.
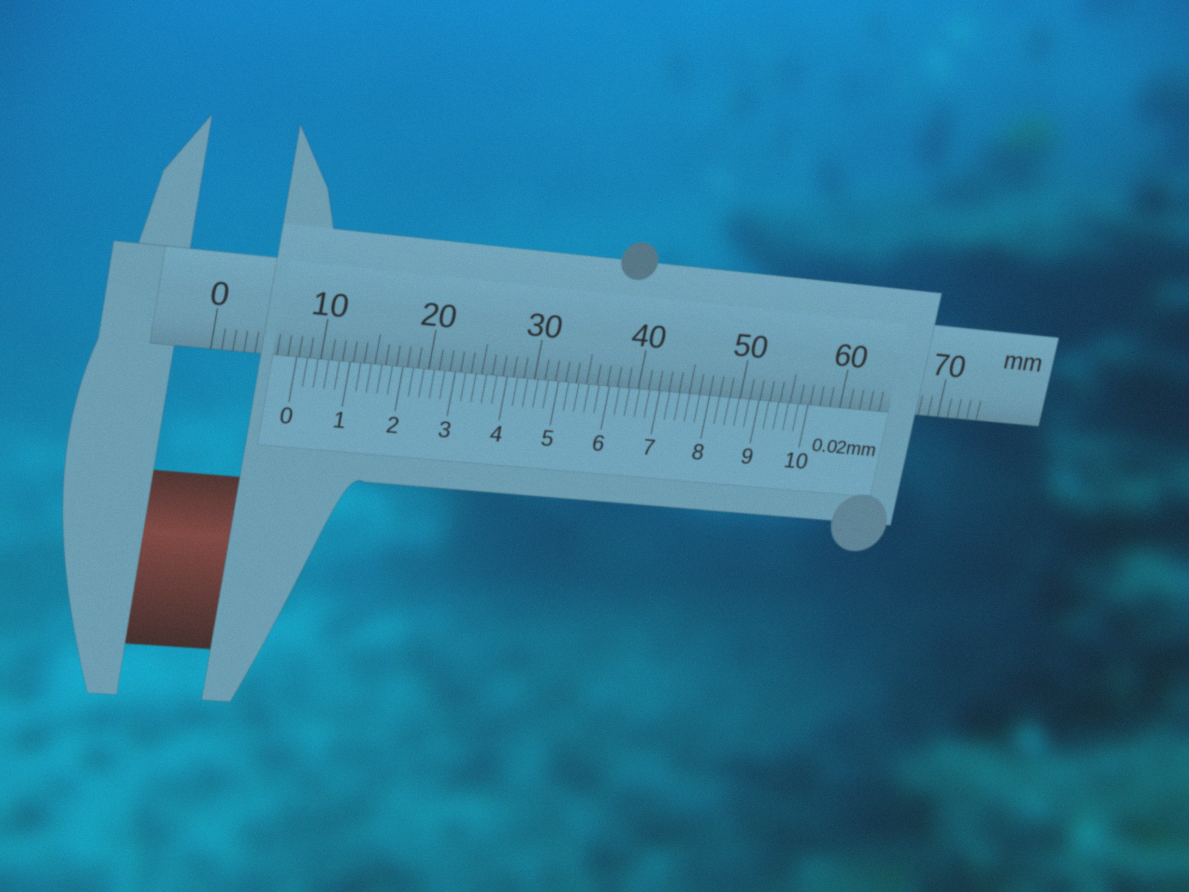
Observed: 7.8 mm
